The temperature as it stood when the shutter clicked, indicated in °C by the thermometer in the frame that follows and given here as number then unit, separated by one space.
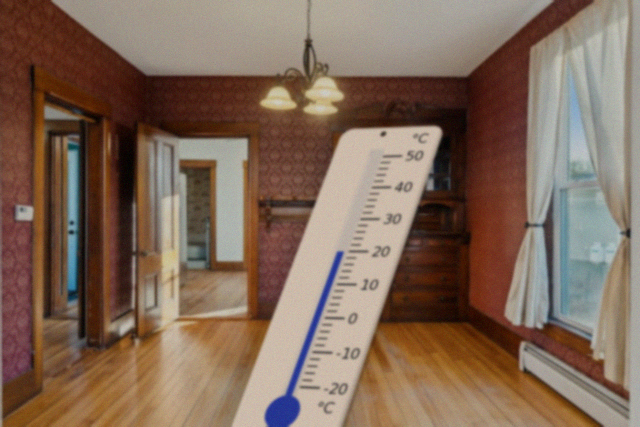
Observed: 20 °C
